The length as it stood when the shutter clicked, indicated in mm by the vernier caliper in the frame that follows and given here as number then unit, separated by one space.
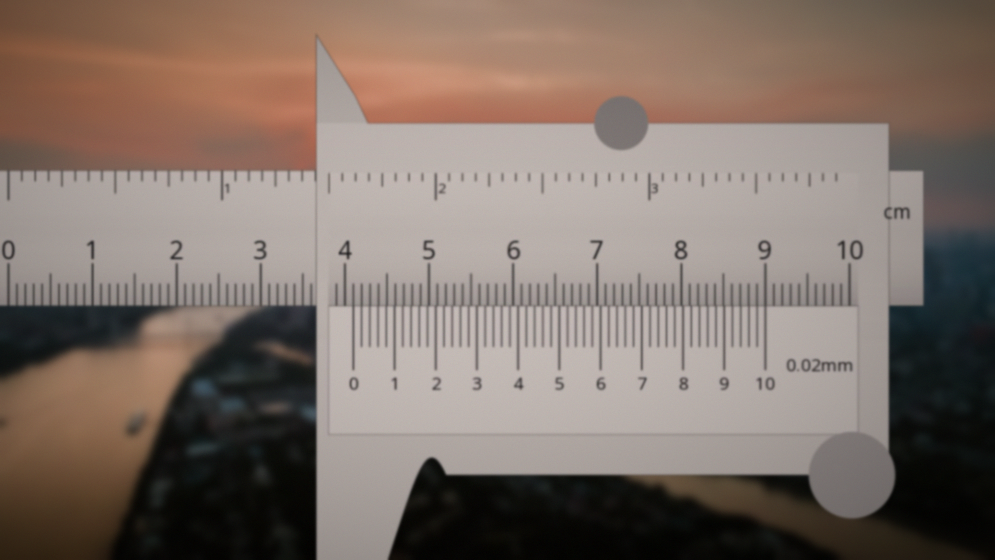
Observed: 41.0 mm
